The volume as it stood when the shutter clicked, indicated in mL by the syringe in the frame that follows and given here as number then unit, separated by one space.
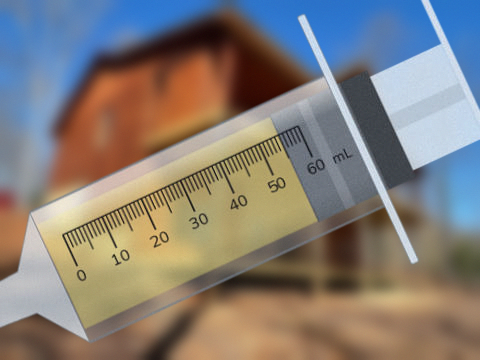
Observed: 55 mL
